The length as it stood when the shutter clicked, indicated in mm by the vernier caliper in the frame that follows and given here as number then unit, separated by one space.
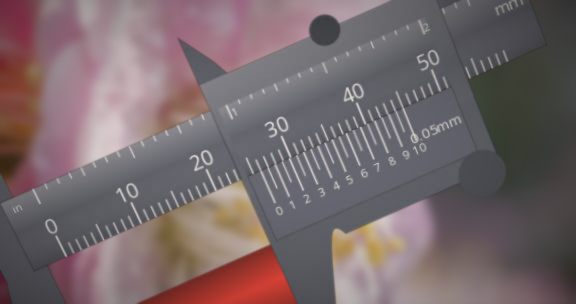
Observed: 26.0 mm
